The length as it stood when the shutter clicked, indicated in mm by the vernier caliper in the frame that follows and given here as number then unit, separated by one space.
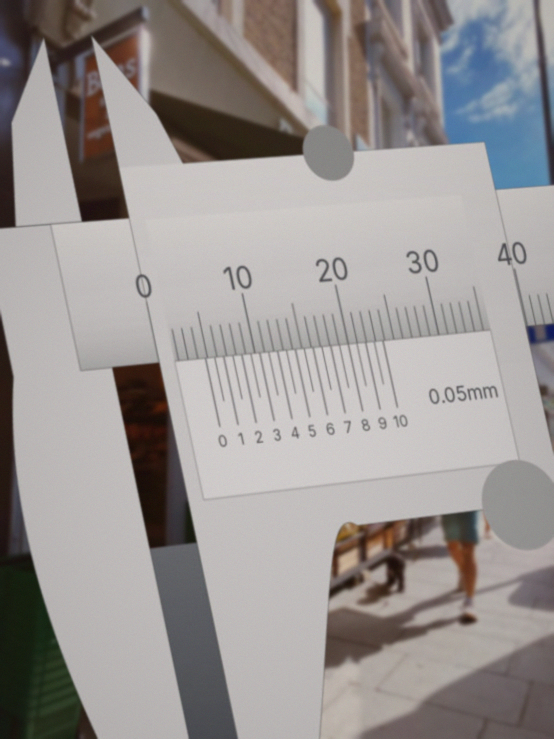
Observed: 4.8 mm
